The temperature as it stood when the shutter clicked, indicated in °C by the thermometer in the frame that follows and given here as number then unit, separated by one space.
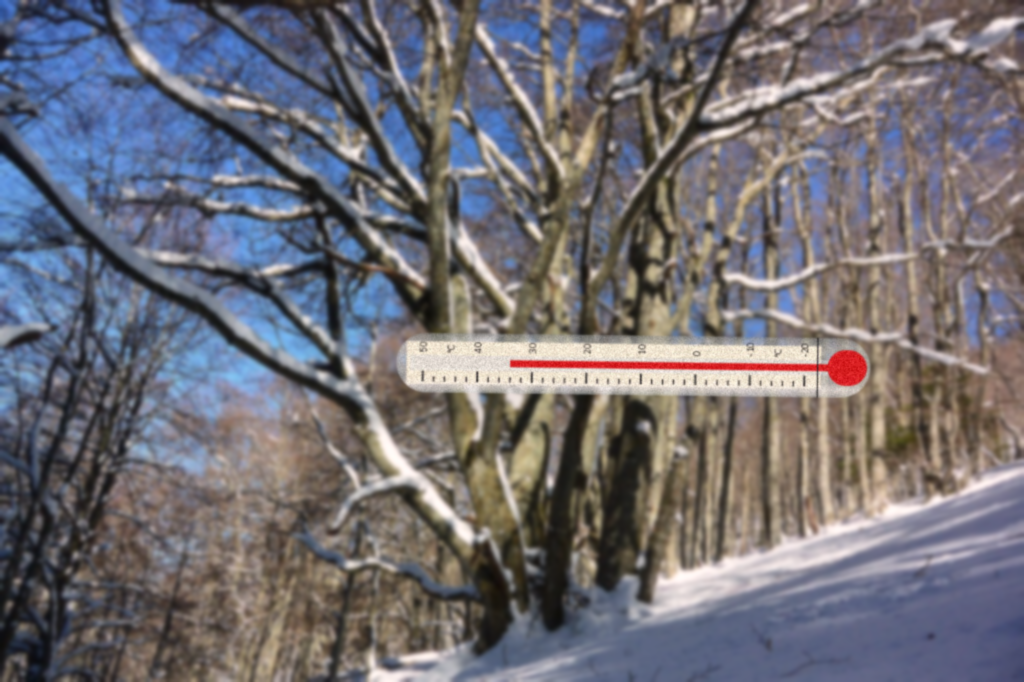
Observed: 34 °C
